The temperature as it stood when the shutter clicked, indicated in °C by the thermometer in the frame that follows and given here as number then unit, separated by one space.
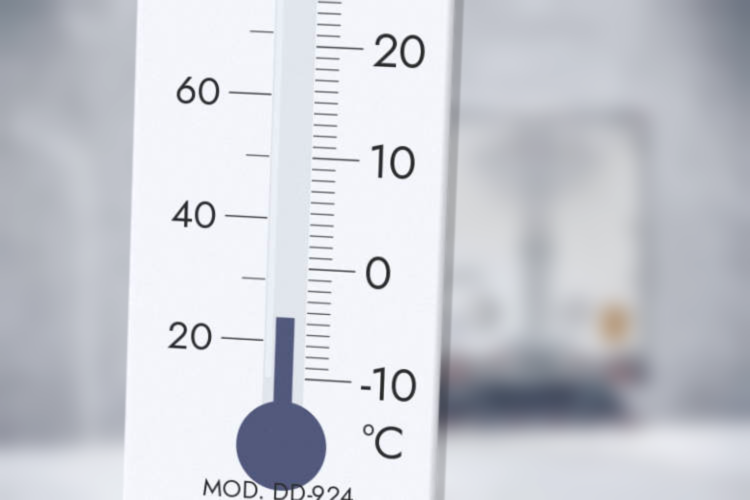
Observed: -4.5 °C
